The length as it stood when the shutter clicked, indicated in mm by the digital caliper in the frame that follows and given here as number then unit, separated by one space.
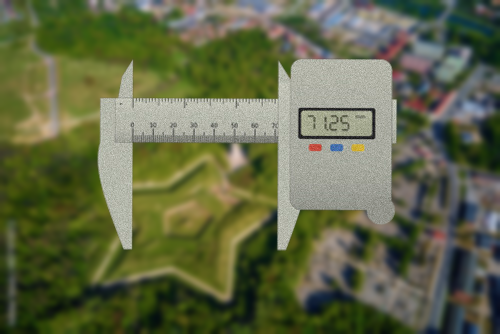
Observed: 71.25 mm
